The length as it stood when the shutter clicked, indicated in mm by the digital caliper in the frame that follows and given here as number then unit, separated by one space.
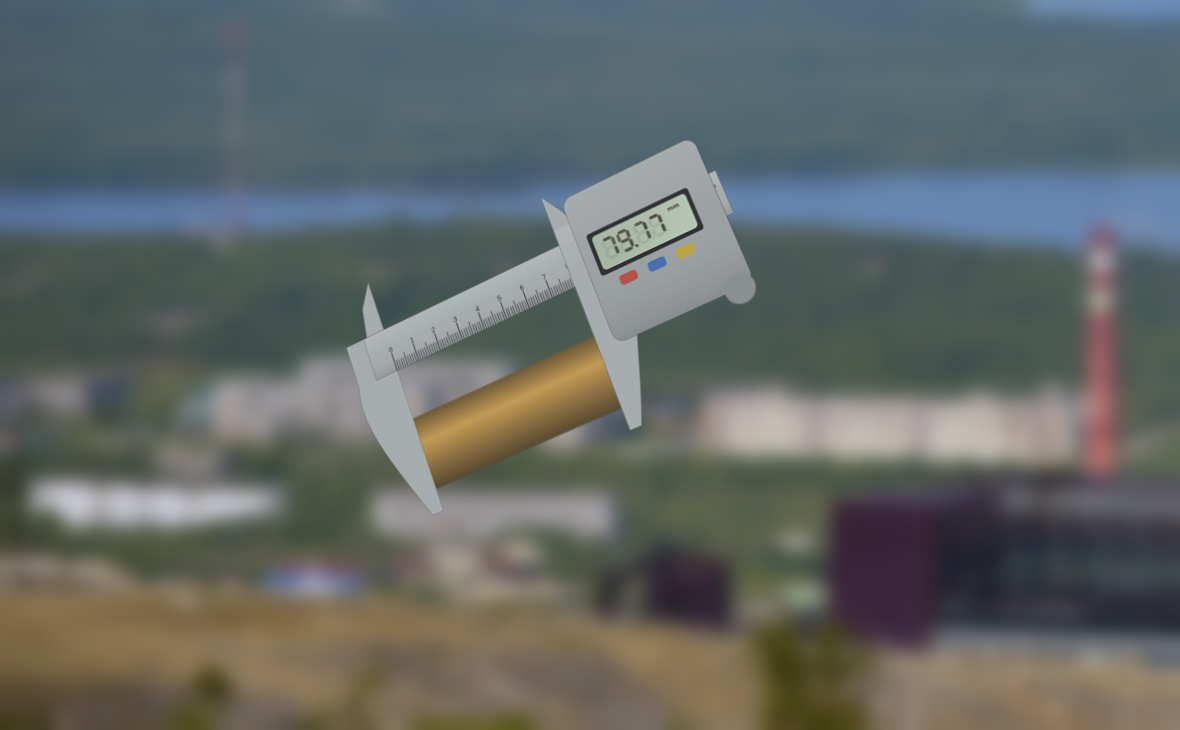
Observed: 79.77 mm
